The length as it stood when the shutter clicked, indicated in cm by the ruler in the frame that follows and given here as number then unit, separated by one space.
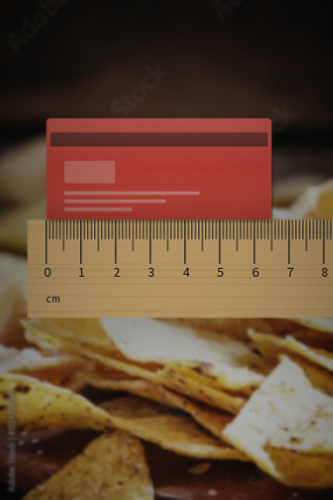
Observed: 6.5 cm
